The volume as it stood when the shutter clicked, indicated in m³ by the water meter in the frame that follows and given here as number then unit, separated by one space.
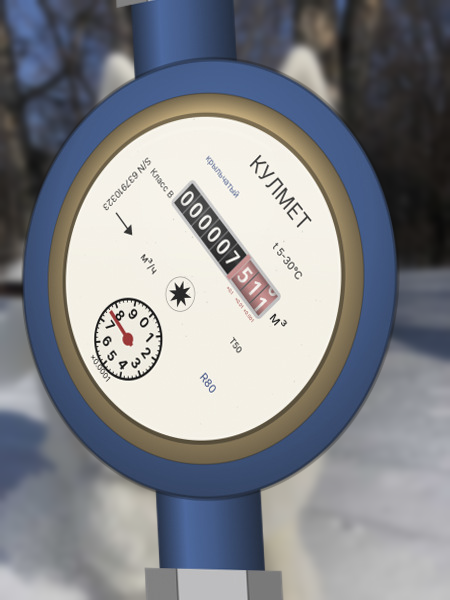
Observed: 7.5107 m³
